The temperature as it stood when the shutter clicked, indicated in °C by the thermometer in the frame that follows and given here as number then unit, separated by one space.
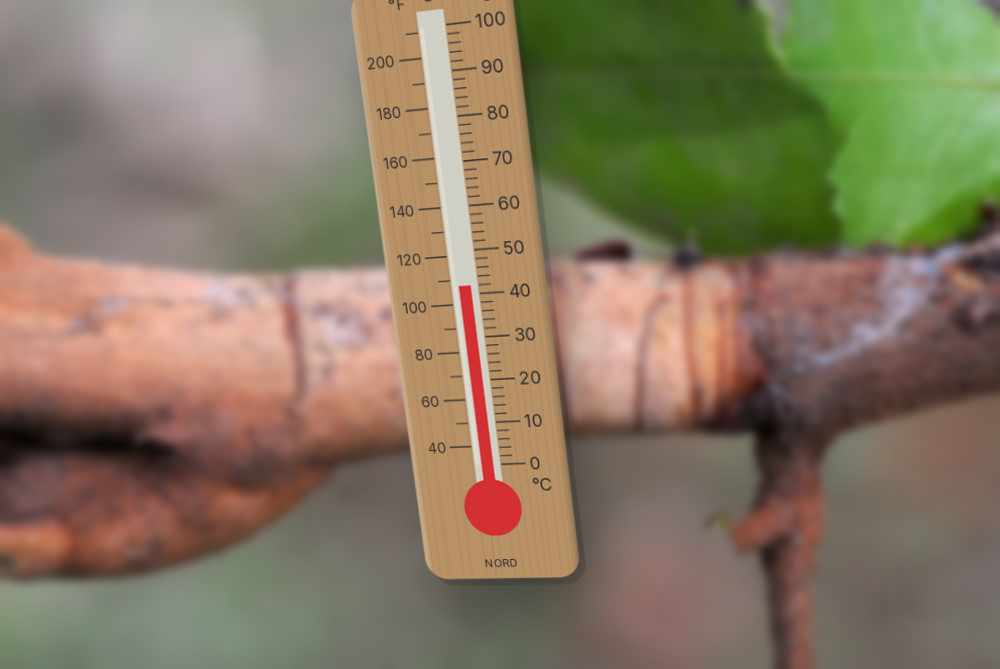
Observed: 42 °C
